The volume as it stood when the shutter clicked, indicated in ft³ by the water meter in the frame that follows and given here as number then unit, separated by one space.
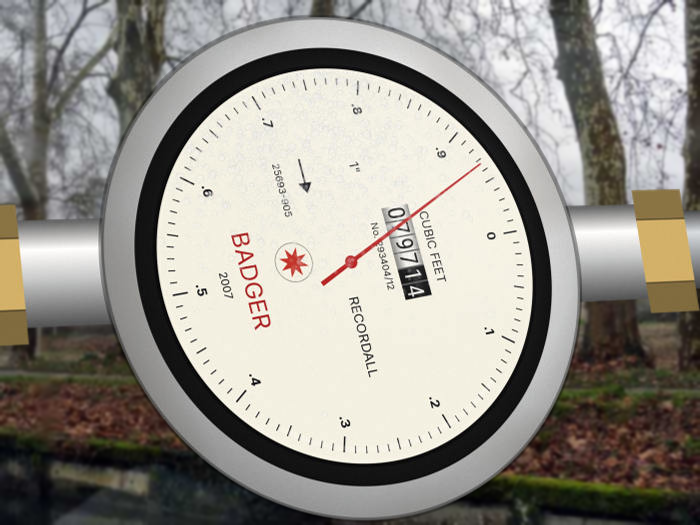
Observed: 79713.93 ft³
